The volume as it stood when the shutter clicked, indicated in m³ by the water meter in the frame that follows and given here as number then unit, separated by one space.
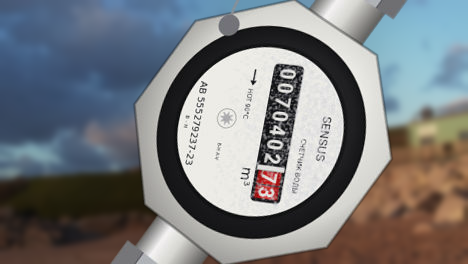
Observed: 70402.73 m³
